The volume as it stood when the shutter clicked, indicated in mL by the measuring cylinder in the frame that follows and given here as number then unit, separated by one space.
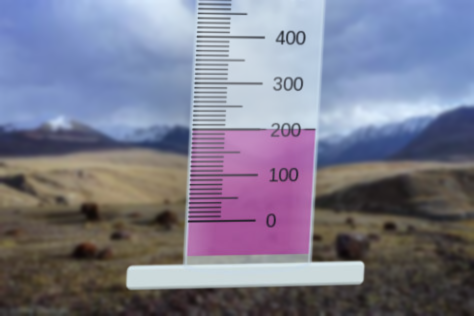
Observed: 200 mL
